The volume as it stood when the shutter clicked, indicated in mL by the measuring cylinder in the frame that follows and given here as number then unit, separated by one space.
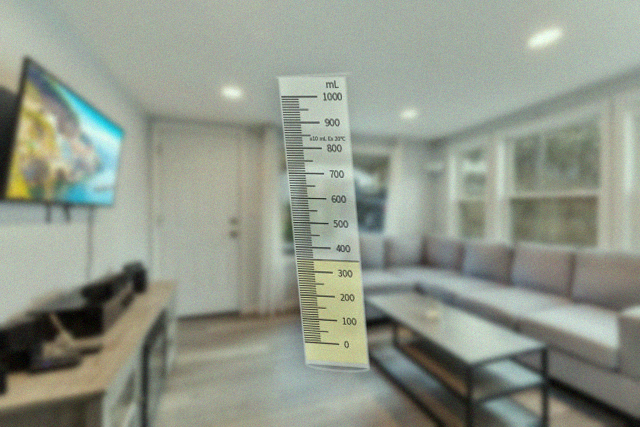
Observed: 350 mL
